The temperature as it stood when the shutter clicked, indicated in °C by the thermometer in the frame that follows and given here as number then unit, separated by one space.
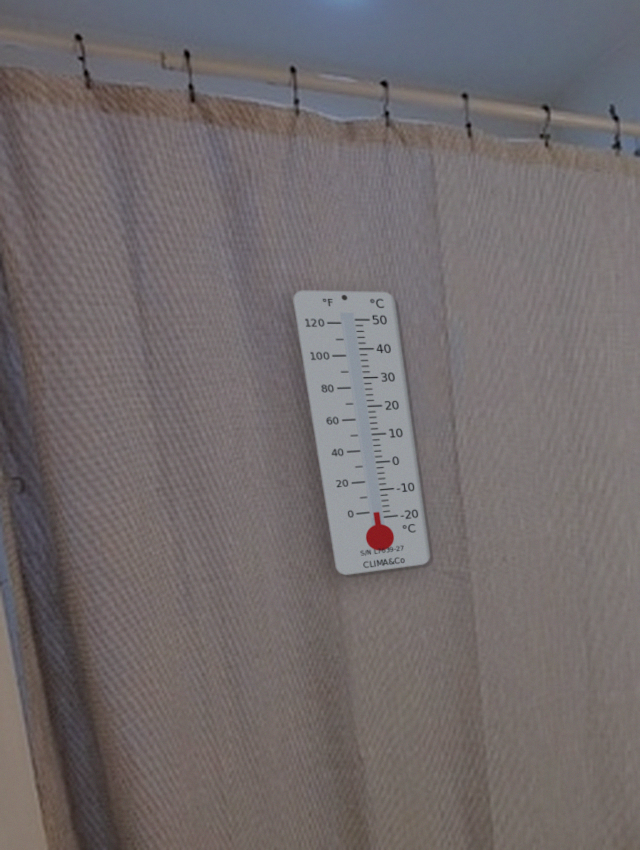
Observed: -18 °C
